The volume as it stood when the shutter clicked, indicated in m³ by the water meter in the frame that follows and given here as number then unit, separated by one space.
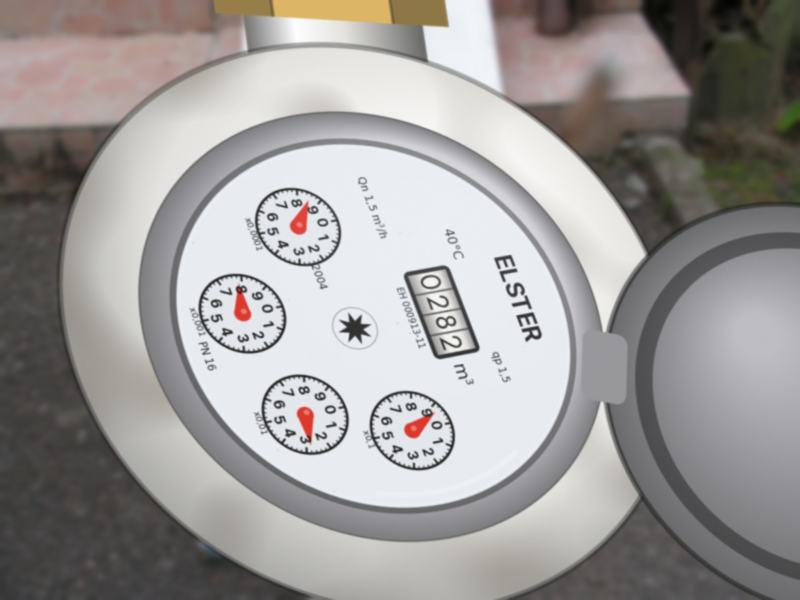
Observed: 281.9278 m³
